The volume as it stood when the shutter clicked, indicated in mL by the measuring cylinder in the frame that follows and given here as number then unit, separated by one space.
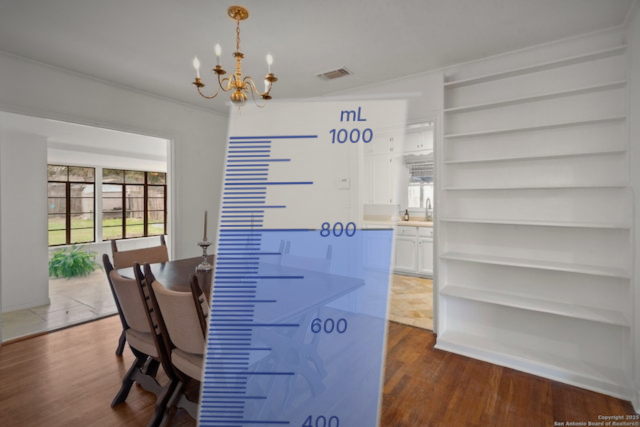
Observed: 800 mL
